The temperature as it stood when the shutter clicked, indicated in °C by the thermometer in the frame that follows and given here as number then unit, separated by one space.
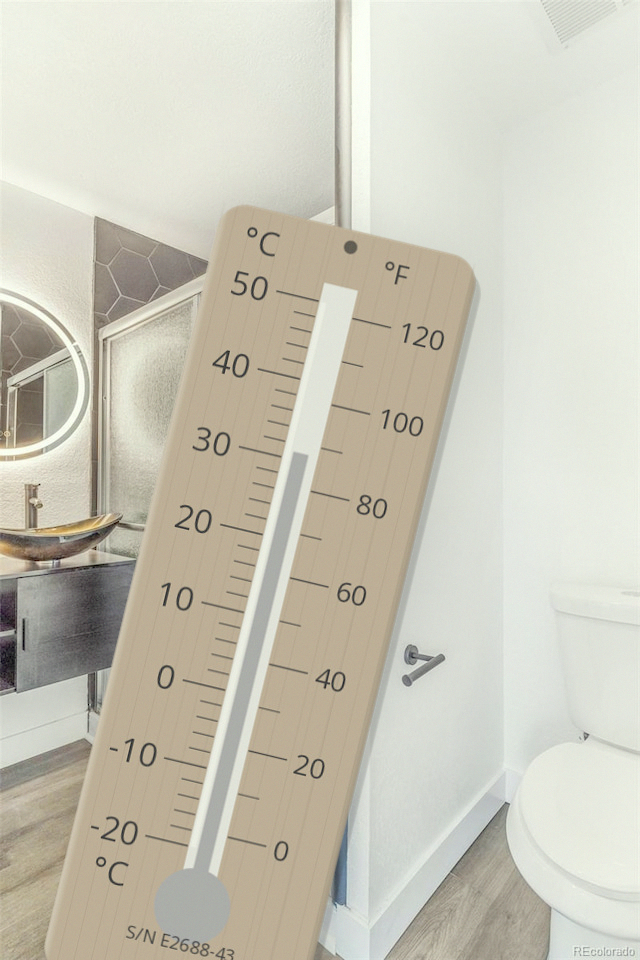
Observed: 31 °C
